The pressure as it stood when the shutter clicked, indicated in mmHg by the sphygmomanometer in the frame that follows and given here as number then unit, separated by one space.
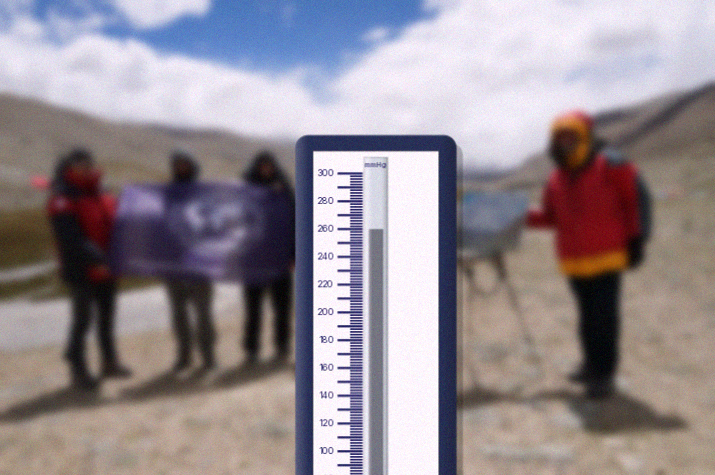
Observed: 260 mmHg
